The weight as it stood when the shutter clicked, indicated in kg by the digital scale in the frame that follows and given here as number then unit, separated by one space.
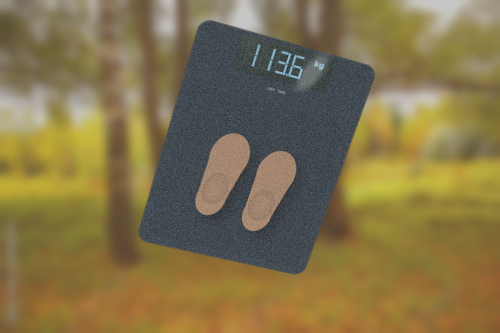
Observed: 113.6 kg
